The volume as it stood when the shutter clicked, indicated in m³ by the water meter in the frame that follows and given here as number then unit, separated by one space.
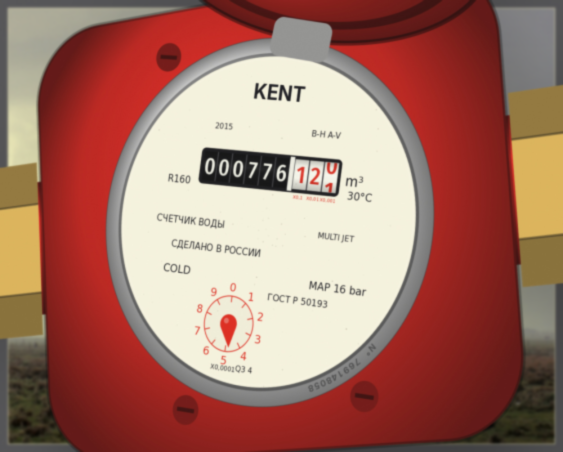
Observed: 776.1204 m³
